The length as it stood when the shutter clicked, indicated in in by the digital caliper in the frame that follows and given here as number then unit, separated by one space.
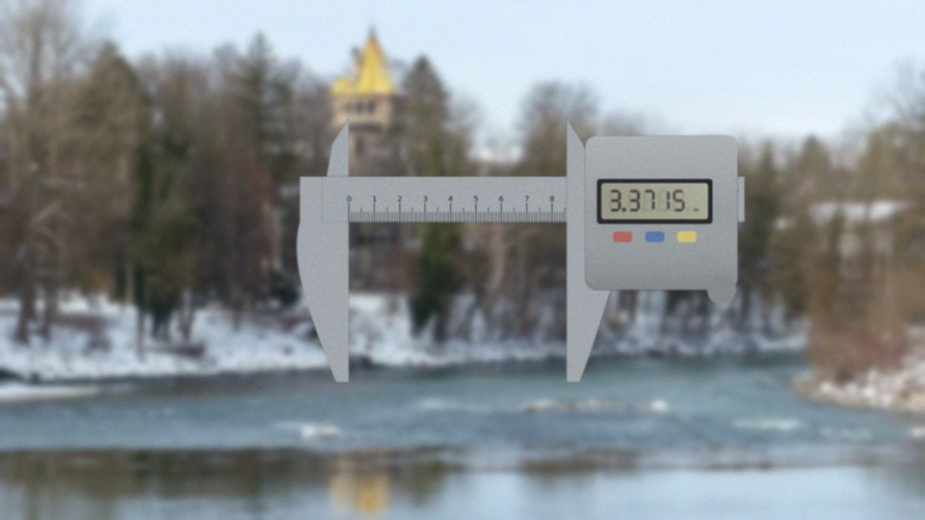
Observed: 3.3715 in
